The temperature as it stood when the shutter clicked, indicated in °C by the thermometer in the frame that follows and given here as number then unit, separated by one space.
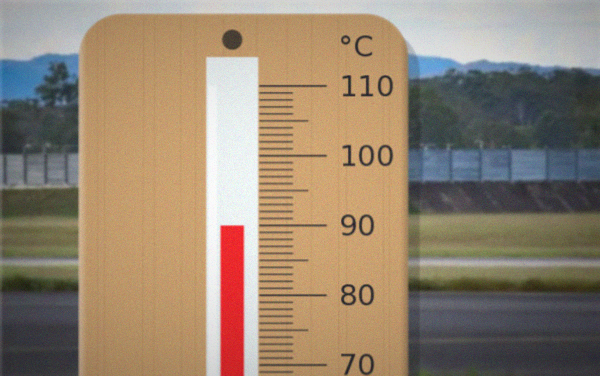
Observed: 90 °C
